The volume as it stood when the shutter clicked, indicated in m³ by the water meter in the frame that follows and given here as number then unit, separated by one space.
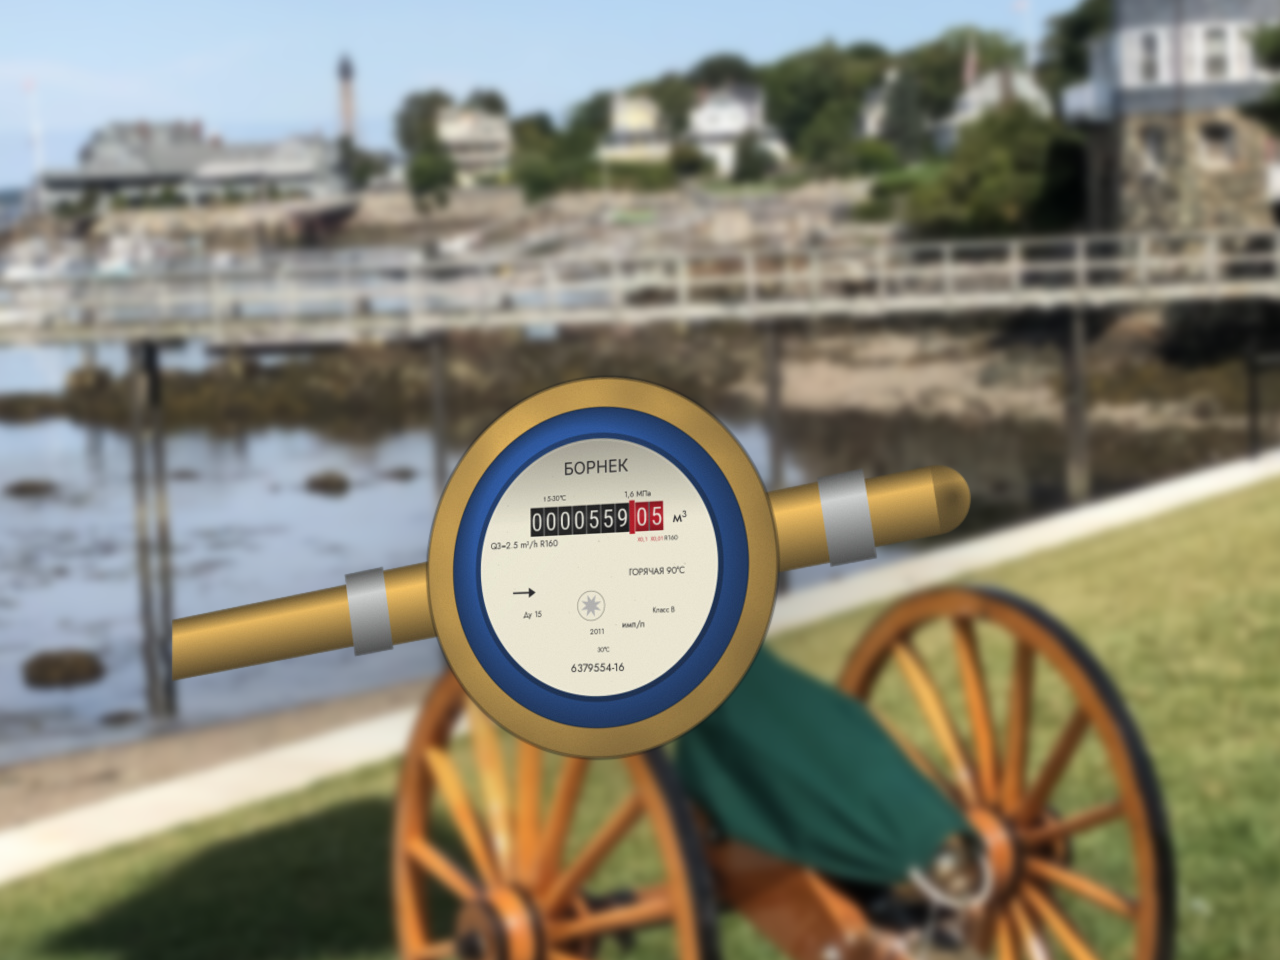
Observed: 559.05 m³
